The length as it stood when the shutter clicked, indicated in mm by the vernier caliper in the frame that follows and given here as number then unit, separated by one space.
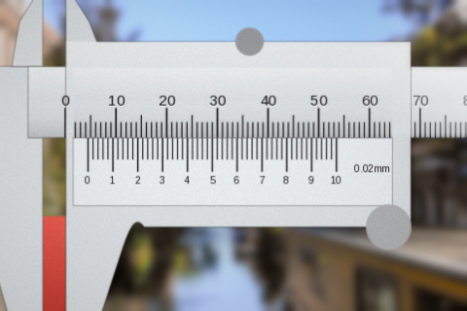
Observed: 4.5 mm
